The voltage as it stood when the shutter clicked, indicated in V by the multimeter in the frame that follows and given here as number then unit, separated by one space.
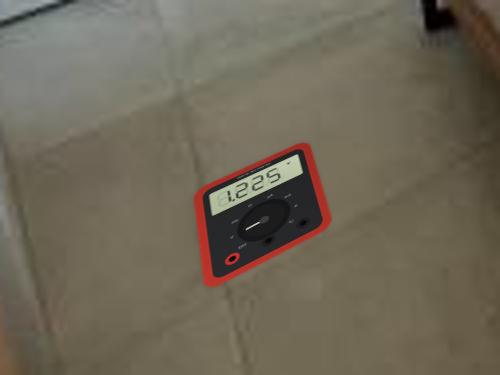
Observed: 1.225 V
